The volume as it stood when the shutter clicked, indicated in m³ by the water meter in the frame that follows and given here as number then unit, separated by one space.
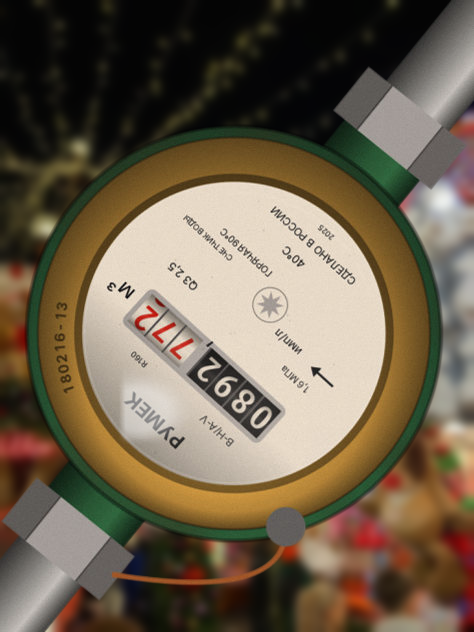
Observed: 892.772 m³
